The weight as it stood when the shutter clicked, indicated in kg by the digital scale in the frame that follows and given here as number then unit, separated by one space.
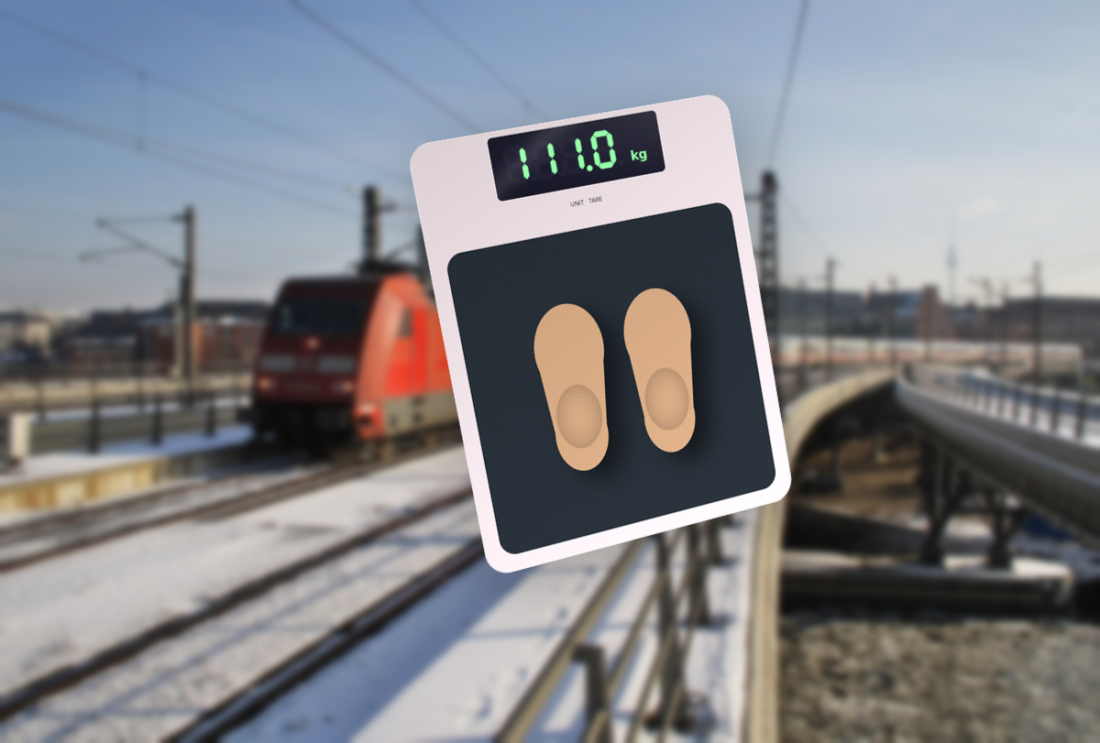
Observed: 111.0 kg
